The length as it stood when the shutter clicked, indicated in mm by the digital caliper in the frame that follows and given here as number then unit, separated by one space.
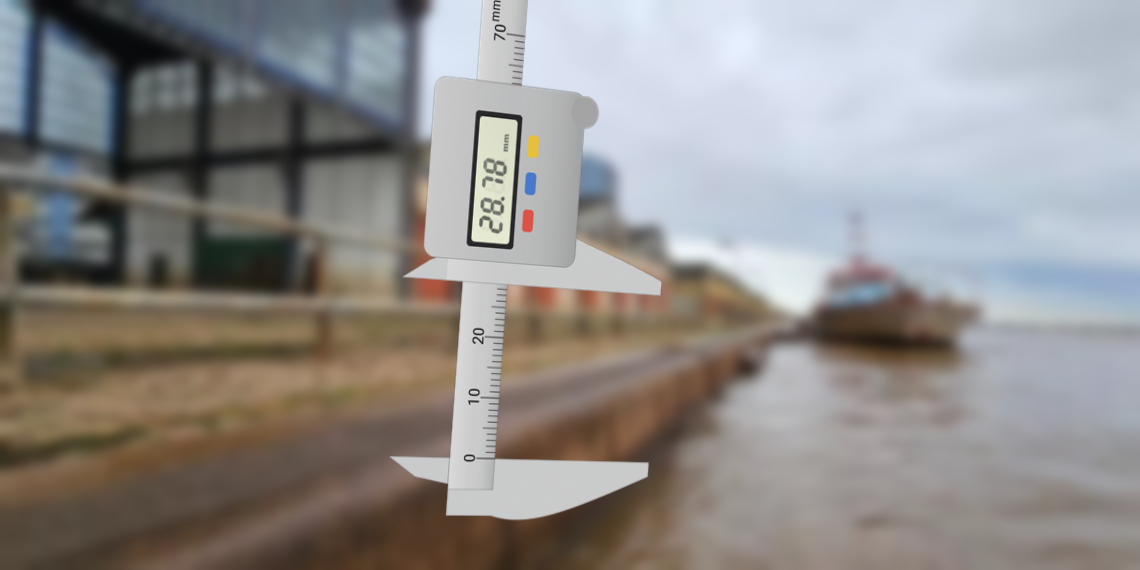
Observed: 28.78 mm
